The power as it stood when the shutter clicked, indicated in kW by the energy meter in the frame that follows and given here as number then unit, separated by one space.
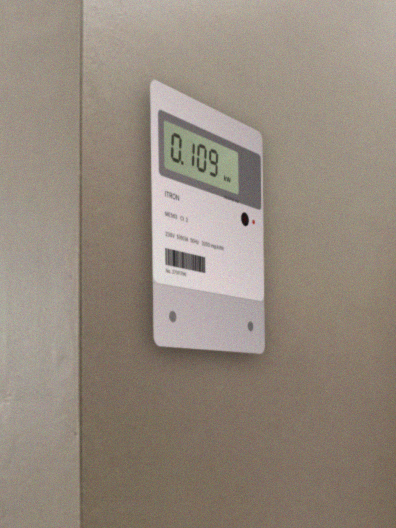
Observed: 0.109 kW
